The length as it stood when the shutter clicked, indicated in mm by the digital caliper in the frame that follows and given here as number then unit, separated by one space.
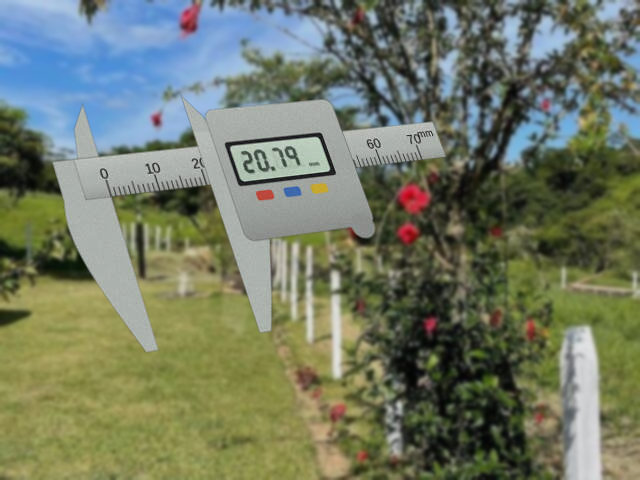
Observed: 20.79 mm
